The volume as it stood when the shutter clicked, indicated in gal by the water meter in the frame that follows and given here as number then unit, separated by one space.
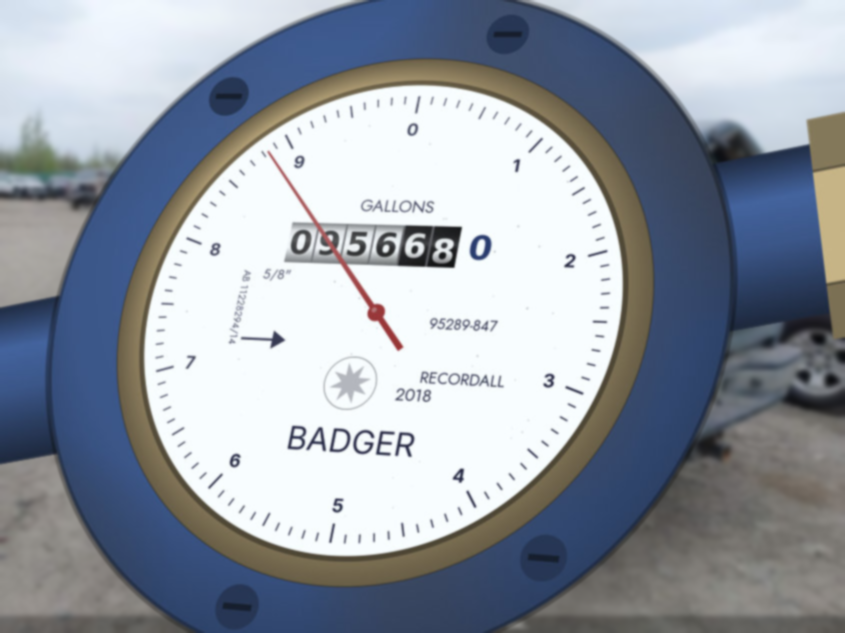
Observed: 956678.8 gal
